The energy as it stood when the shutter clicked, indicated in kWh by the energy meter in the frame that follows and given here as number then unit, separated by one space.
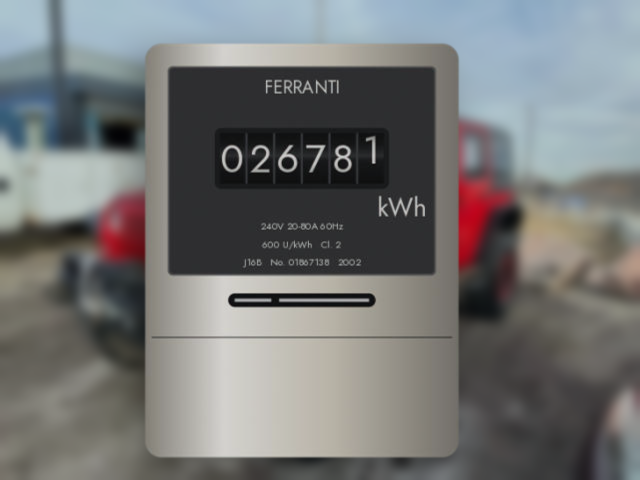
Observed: 26781 kWh
